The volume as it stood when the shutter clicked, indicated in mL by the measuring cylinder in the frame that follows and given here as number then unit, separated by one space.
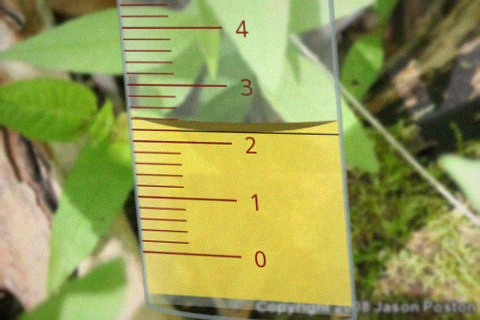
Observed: 2.2 mL
